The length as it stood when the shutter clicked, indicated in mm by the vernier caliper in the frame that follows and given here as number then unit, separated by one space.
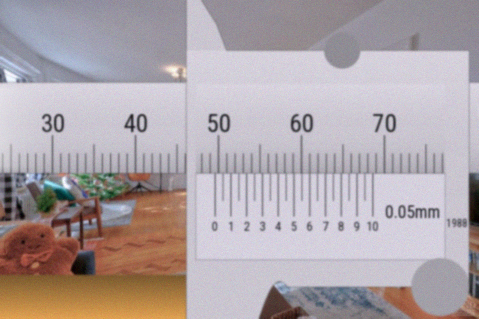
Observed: 49.6 mm
